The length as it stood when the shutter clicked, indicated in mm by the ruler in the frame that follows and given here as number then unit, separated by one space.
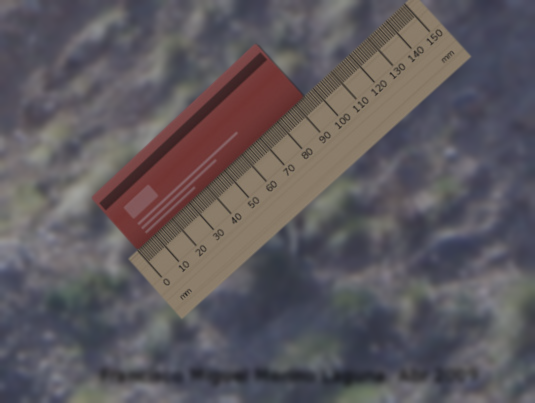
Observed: 95 mm
